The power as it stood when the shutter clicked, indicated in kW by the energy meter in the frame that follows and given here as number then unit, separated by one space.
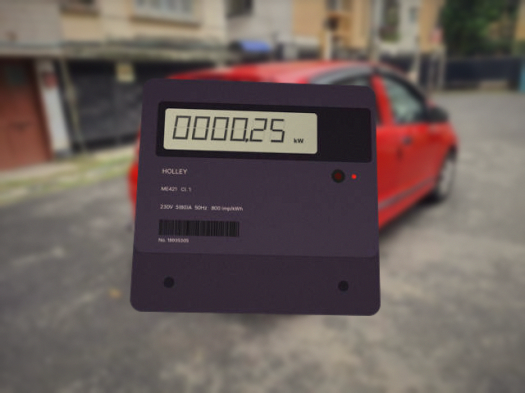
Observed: 0.25 kW
